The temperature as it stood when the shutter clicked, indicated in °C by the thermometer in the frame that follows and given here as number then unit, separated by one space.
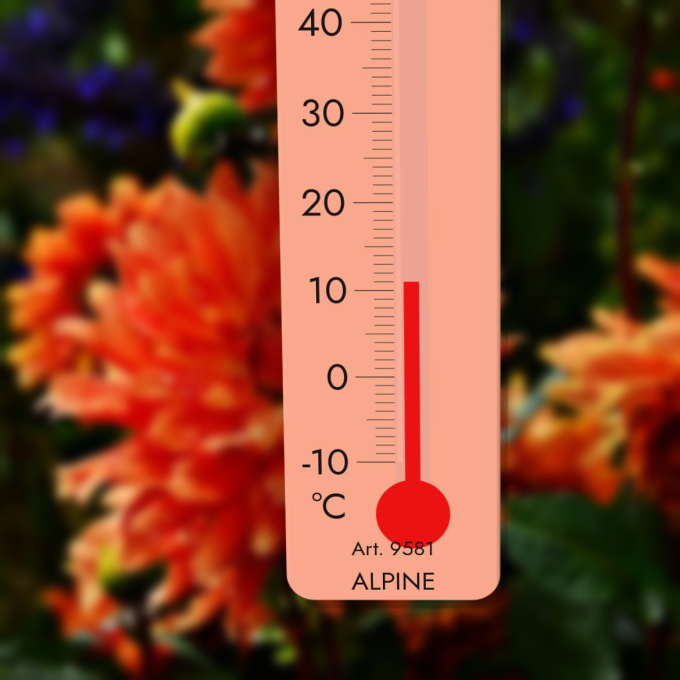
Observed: 11 °C
